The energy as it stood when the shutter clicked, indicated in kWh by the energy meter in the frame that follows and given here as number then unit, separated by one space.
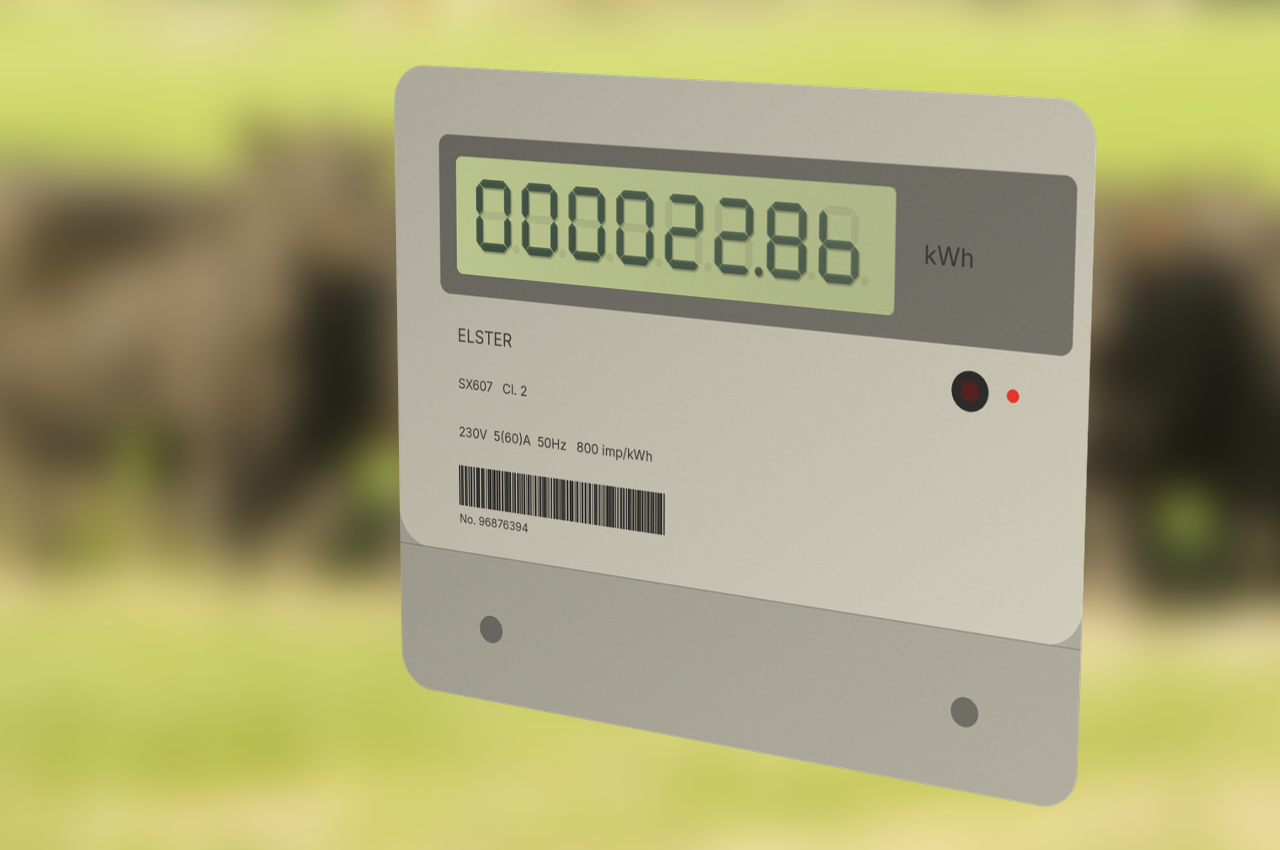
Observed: 22.86 kWh
